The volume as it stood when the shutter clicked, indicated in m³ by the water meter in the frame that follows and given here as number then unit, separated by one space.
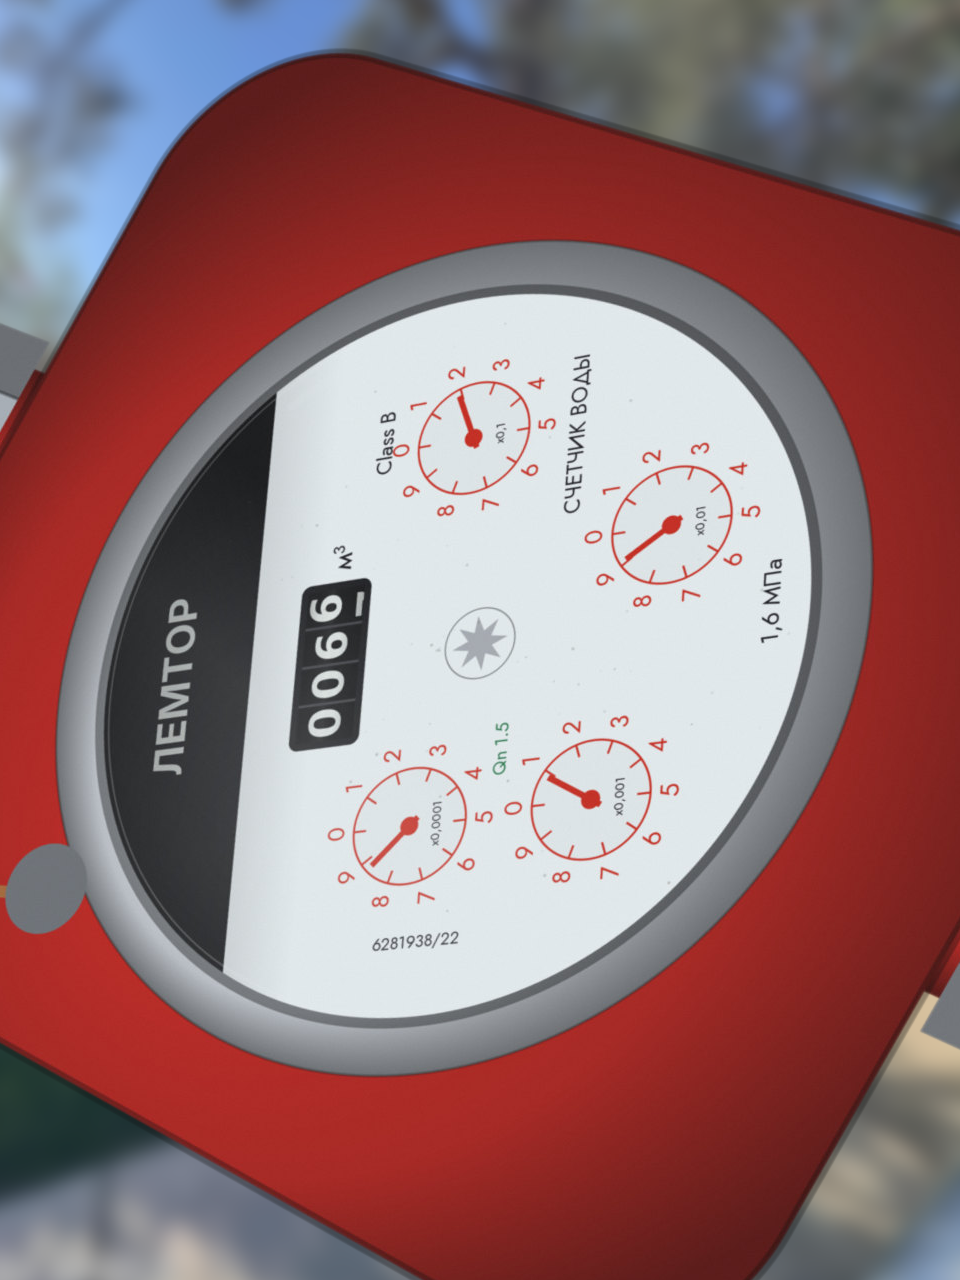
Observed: 66.1908 m³
